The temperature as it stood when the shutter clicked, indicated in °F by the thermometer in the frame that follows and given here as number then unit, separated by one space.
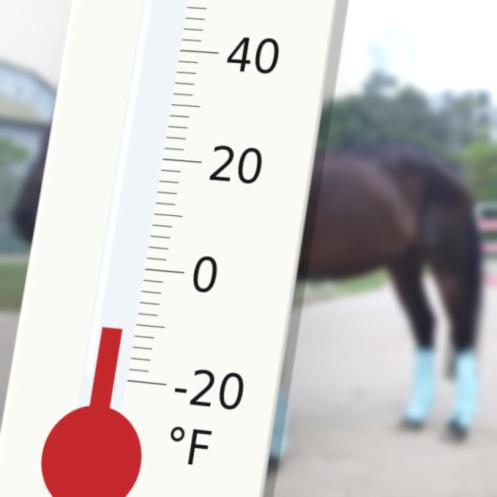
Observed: -11 °F
